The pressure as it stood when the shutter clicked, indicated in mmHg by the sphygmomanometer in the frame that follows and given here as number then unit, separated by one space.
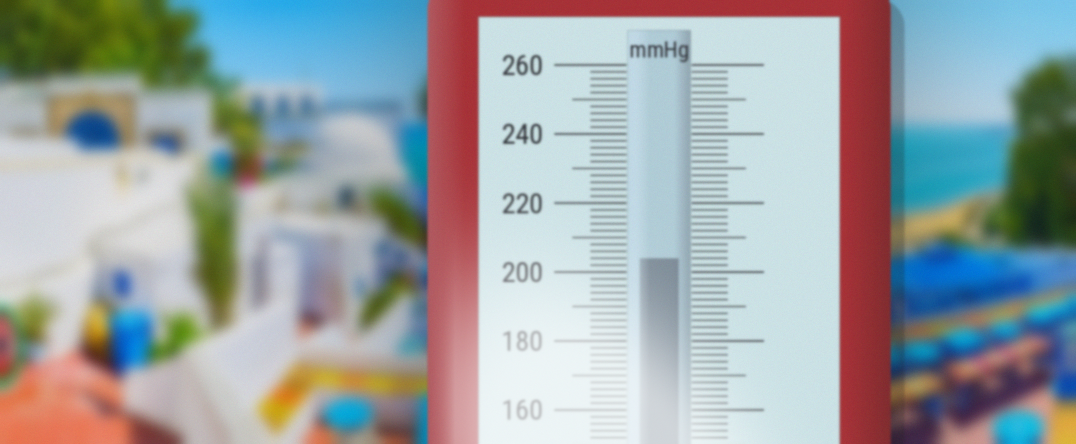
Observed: 204 mmHg
